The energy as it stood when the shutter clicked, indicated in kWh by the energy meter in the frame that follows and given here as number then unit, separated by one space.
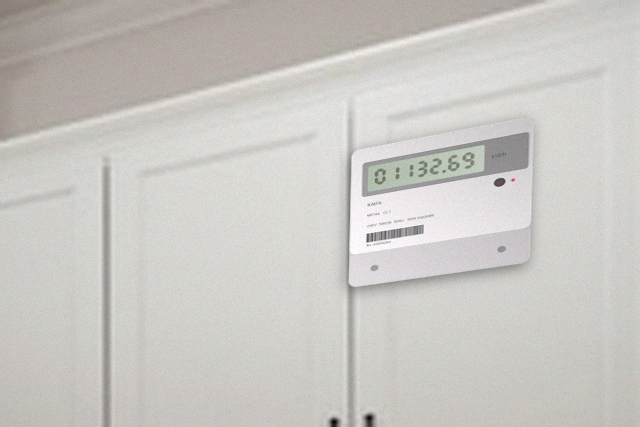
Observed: 1132.69 kWh
